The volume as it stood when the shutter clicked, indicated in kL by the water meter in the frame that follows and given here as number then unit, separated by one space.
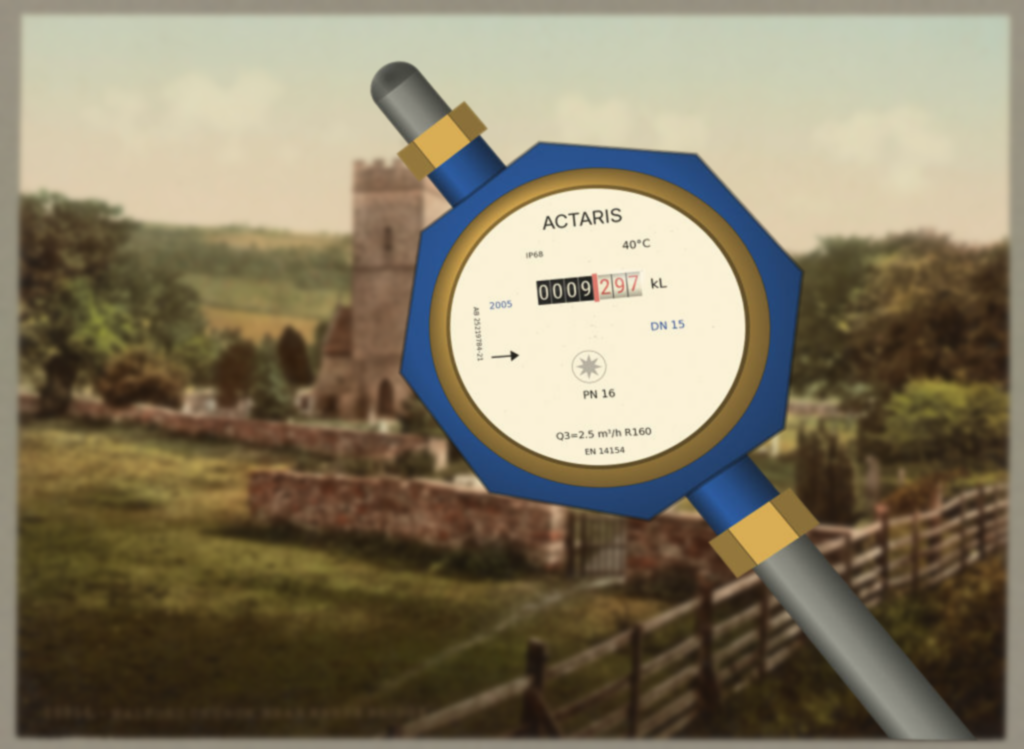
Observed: 9.297 kL
